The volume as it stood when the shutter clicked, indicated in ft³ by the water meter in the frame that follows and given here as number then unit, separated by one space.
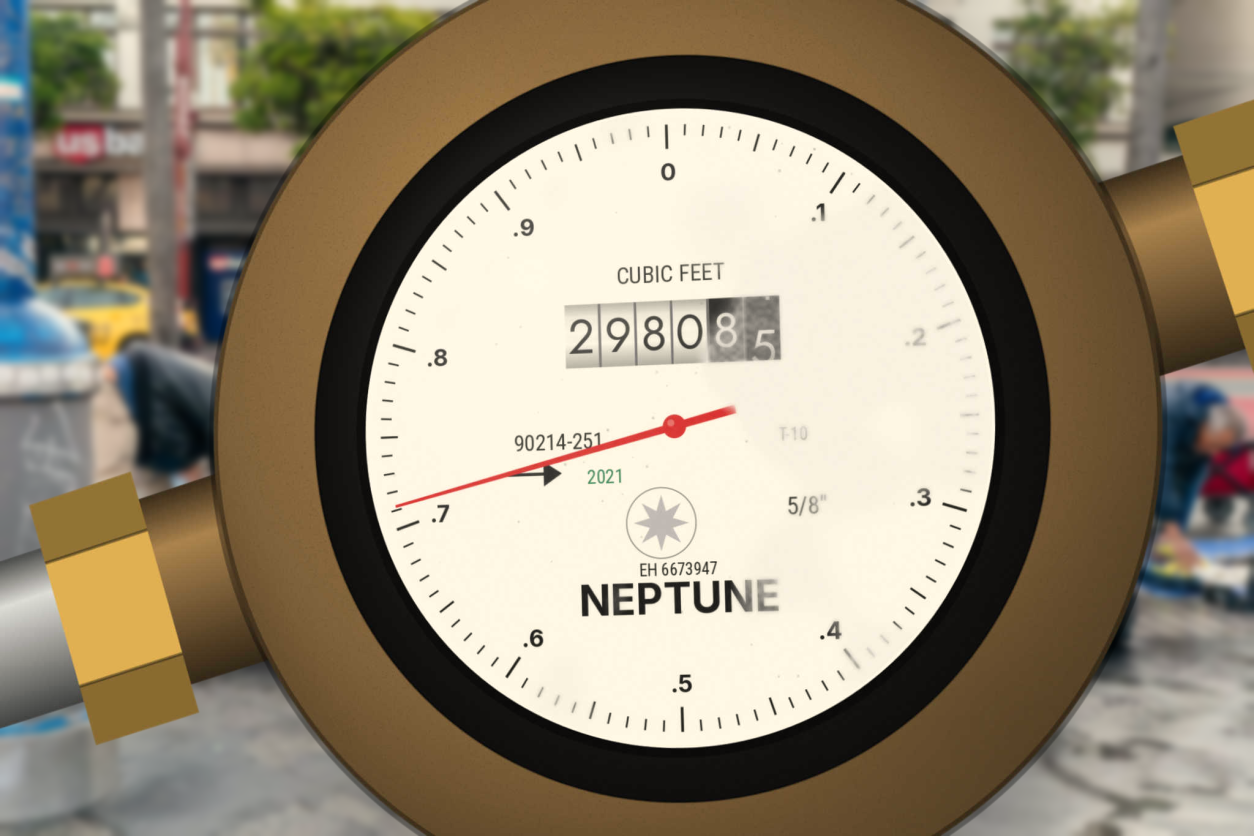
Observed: 298084.71 ft³
